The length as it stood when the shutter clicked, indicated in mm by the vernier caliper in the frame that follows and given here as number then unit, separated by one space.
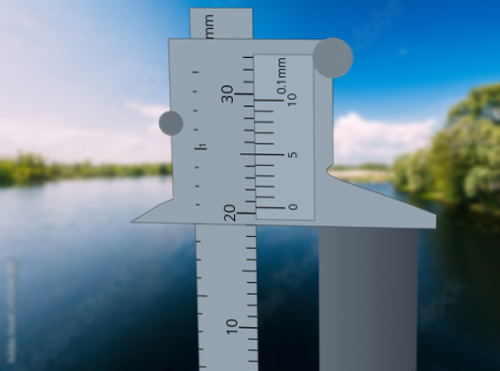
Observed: 20.5 mm
